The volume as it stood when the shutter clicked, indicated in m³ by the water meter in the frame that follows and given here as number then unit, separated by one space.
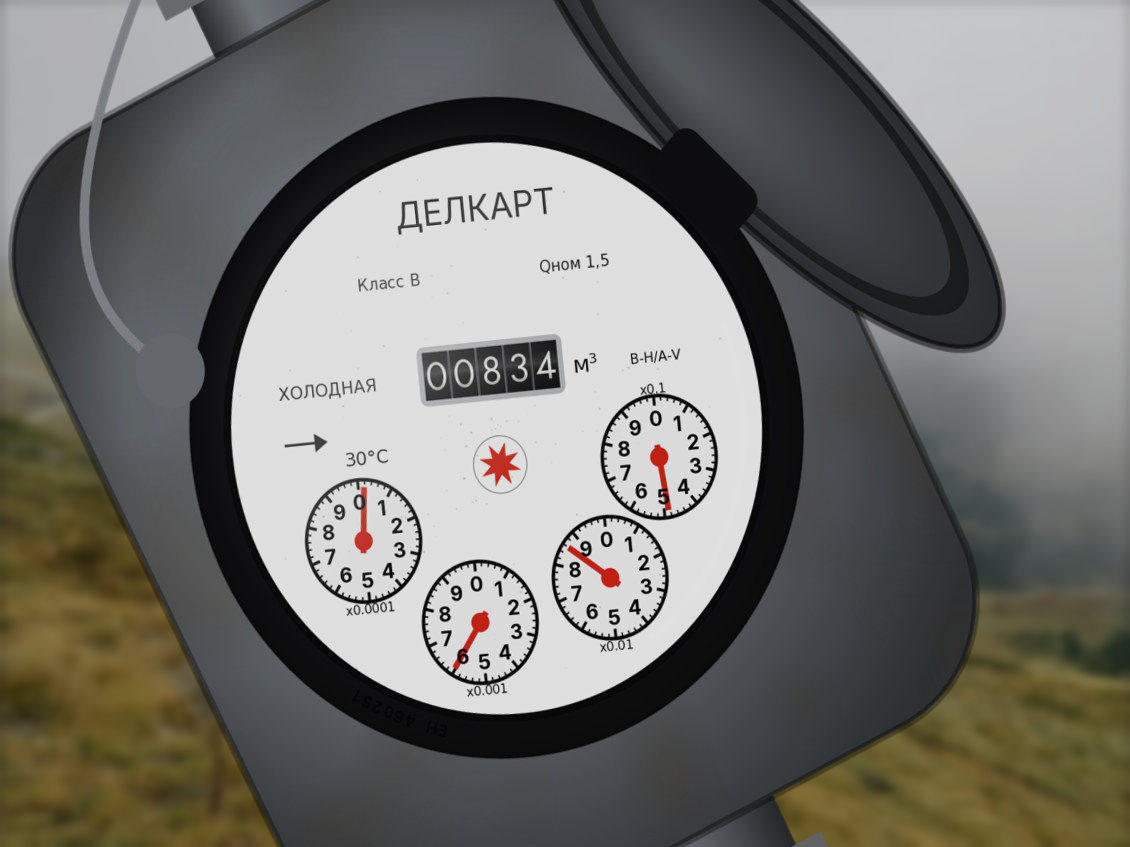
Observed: 834.4860 m³
